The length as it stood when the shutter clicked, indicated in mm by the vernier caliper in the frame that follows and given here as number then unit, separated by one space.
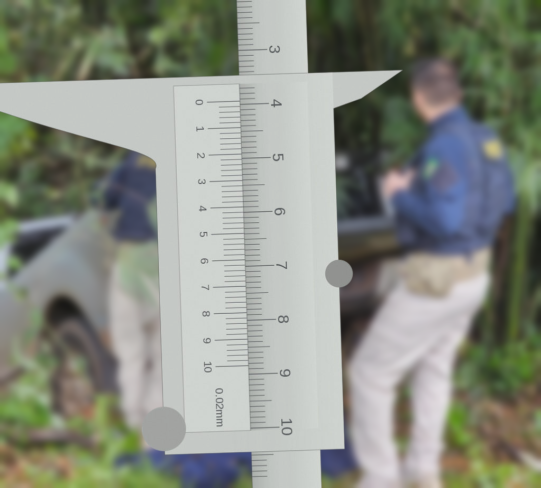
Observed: 39.4 mm
